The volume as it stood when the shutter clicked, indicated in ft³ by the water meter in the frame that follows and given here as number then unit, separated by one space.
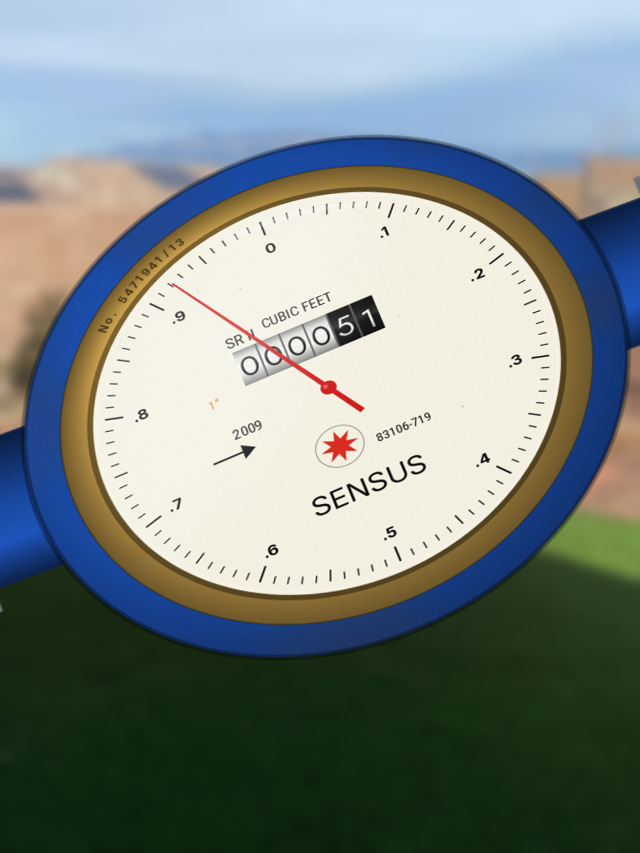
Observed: 50.92 ft³
